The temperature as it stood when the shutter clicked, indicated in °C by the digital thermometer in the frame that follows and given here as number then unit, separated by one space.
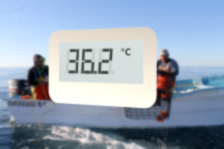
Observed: 36.2 °C
